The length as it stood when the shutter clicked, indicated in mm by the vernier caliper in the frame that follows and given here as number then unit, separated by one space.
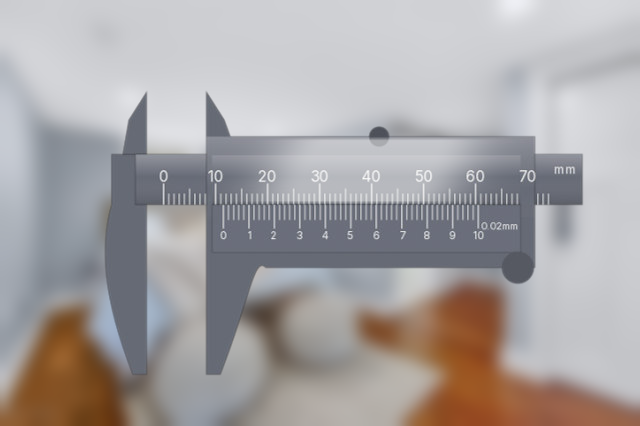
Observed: 11.5 mm
